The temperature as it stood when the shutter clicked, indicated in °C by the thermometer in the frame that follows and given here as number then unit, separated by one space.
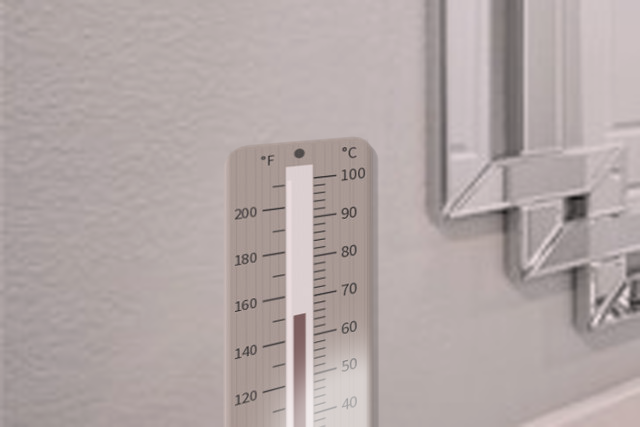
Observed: 66 °C
